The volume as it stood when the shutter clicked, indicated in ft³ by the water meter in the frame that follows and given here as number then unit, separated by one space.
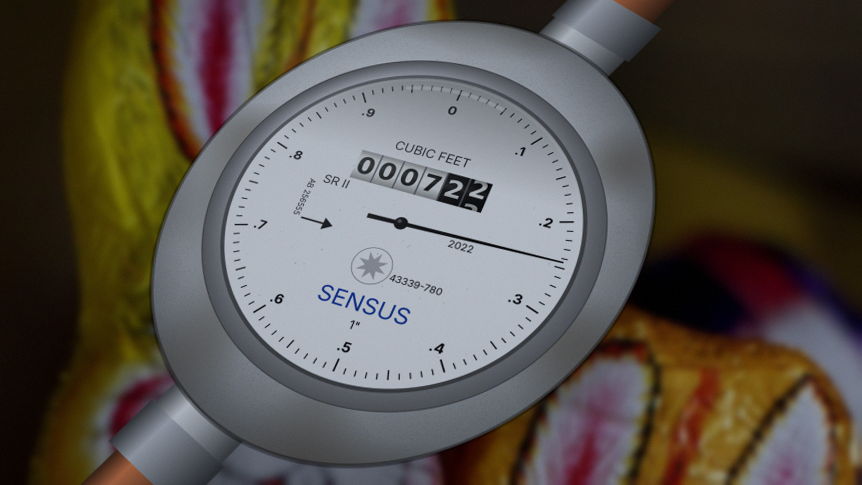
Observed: 722.24 ft³
